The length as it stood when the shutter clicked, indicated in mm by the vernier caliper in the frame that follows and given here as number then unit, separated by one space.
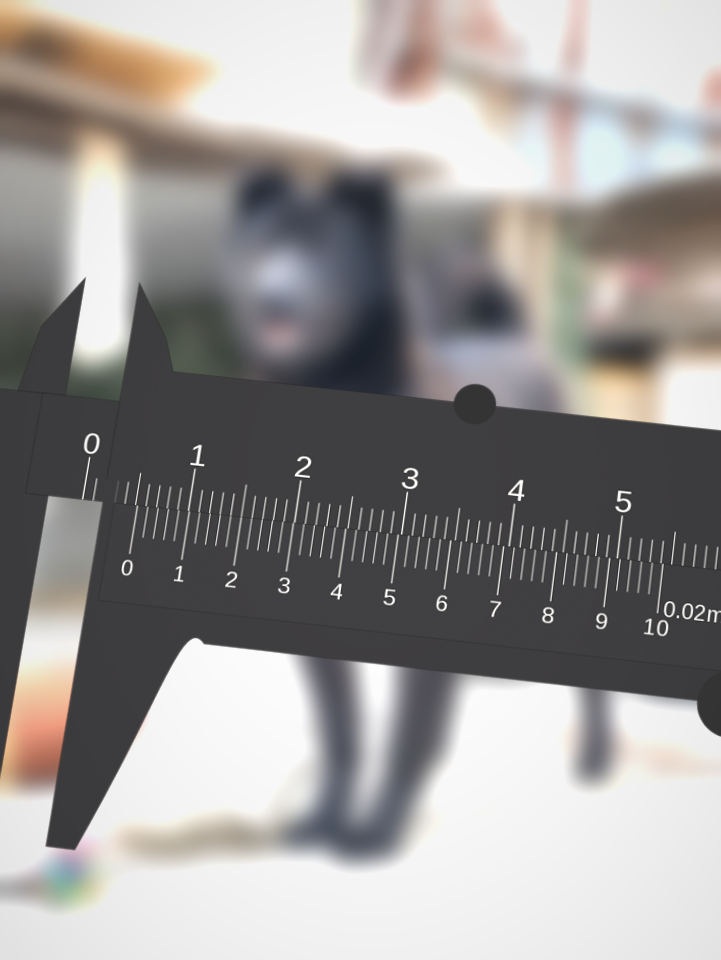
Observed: 5.2 mm
